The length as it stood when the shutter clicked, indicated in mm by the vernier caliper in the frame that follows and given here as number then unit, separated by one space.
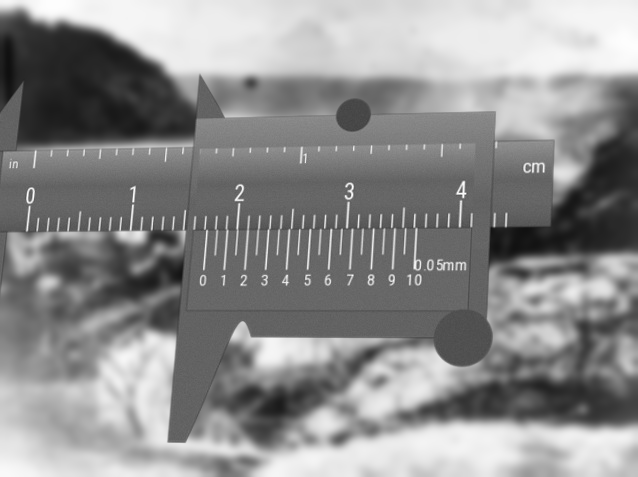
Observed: 17.2 mm
